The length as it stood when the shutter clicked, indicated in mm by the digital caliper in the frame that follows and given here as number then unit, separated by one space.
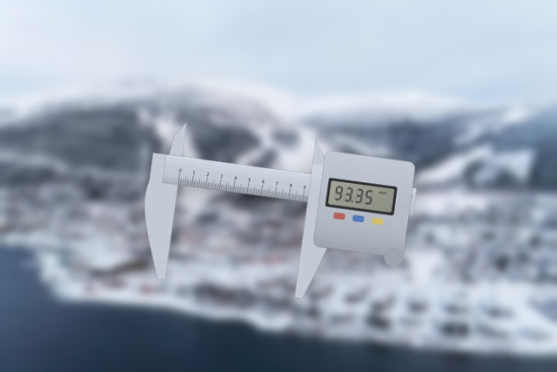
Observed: 93.35 mm
